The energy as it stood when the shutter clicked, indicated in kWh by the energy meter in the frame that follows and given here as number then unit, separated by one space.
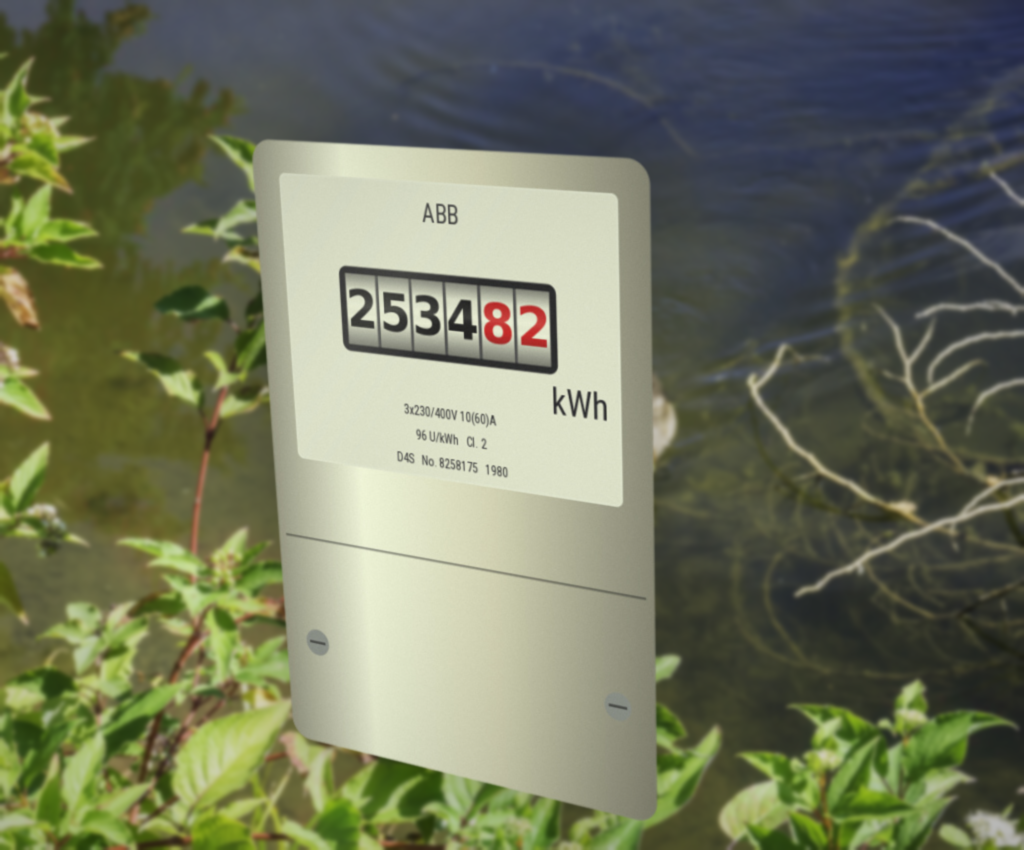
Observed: 2534.82 kWh
